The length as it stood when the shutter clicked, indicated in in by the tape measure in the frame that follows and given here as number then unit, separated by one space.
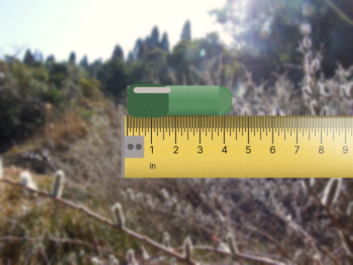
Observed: 4.5 in
